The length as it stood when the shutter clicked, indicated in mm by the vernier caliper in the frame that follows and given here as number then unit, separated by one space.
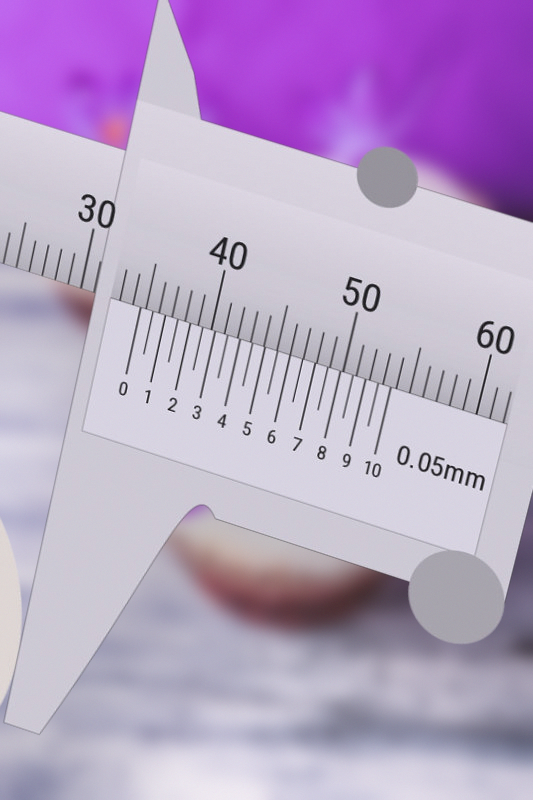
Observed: 34.6 mm
